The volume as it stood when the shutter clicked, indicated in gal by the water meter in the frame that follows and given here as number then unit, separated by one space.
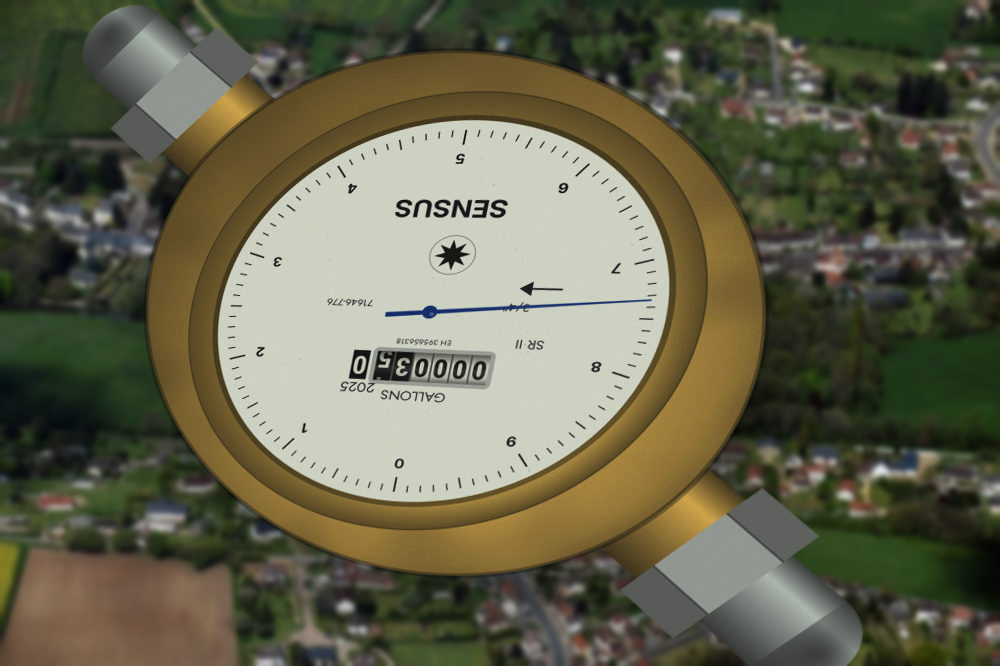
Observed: 347.3 gal
